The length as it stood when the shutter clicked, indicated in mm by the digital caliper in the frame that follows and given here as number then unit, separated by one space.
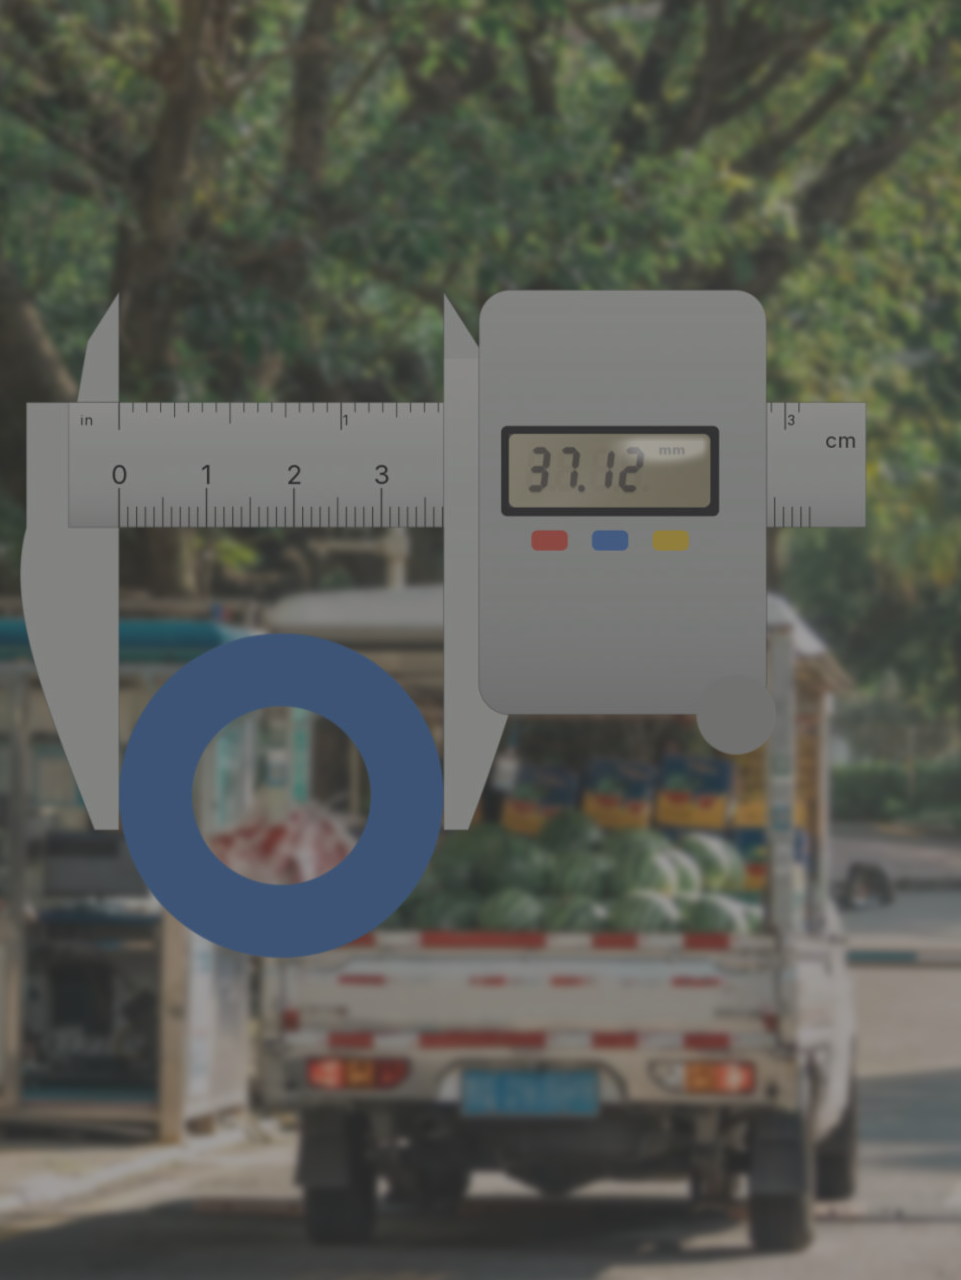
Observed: 37.12 mm
